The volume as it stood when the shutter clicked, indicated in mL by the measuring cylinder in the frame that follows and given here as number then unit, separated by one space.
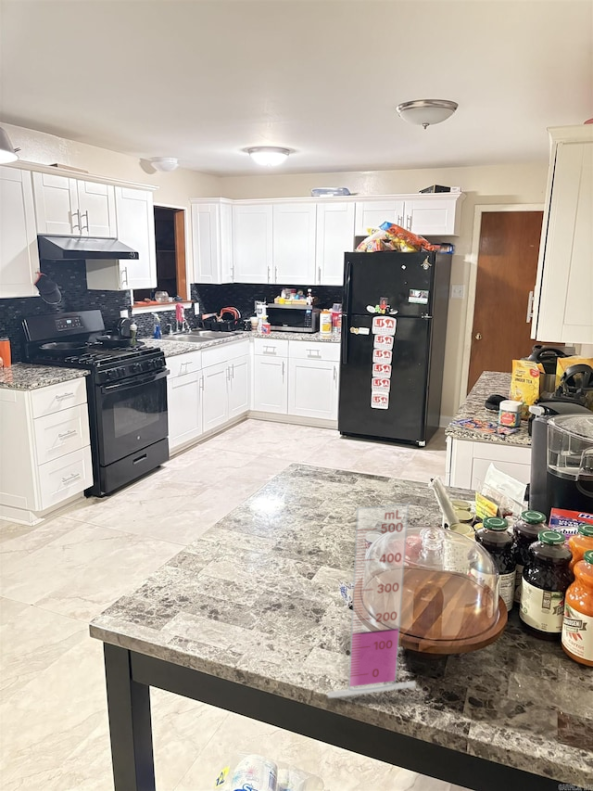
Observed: 150 mL
